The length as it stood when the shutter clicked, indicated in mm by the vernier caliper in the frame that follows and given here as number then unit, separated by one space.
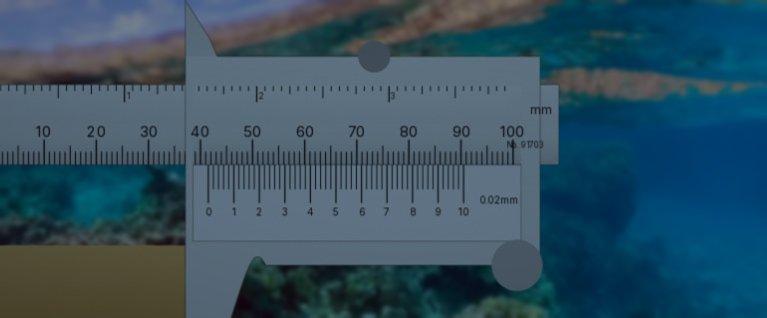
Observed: 41.5 mm
